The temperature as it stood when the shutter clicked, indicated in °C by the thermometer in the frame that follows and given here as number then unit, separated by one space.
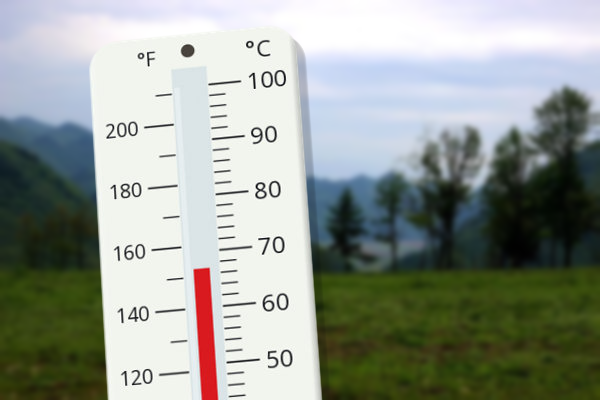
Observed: 67 °C
